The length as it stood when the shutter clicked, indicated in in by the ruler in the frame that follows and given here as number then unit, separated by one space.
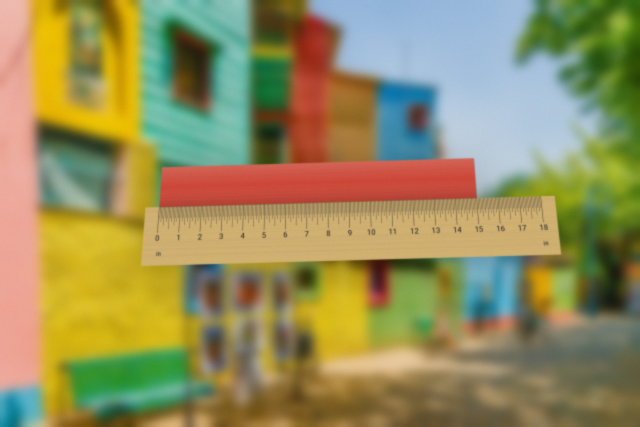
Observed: 15 in
